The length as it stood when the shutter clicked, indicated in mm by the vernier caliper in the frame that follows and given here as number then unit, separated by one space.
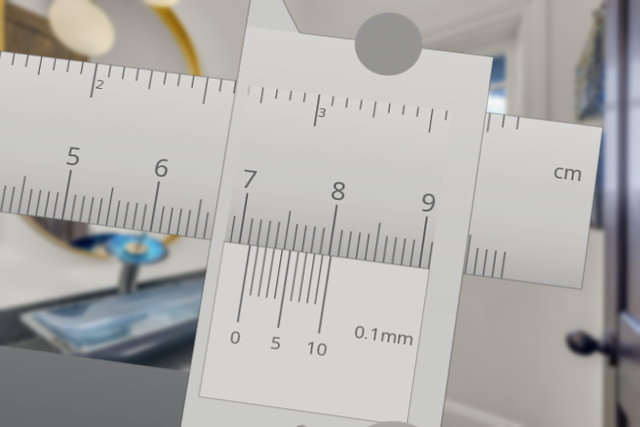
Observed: 71.2 mm
